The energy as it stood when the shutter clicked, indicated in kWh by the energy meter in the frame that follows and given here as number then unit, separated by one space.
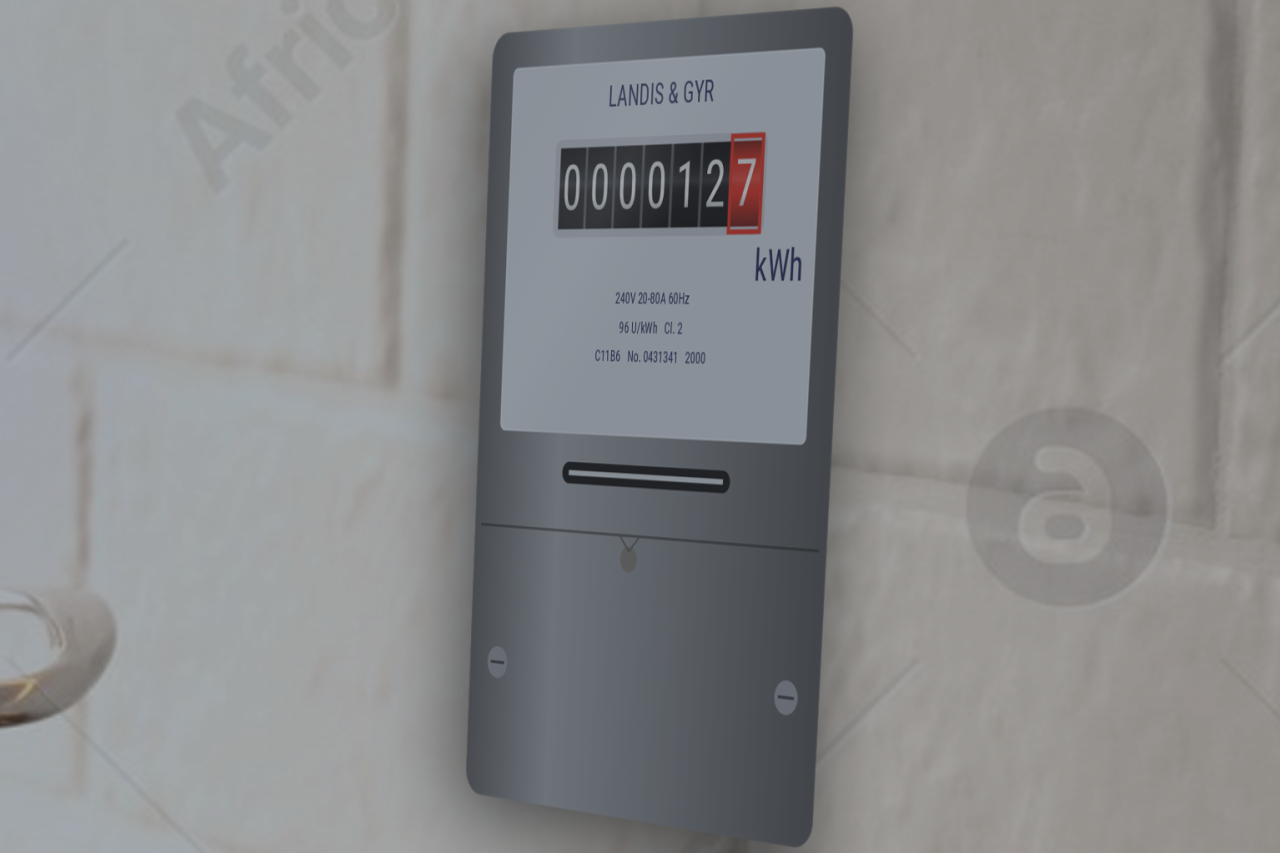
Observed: 12.7 kWh
